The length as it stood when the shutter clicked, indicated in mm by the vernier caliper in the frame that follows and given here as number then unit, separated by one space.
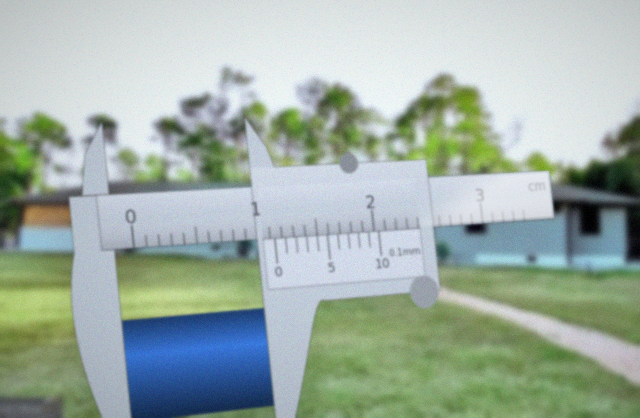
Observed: 11.4 mm
